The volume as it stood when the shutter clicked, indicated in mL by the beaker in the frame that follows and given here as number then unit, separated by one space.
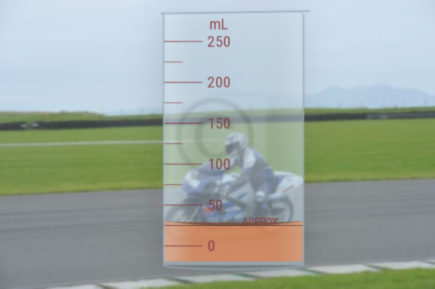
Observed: 25 mL
